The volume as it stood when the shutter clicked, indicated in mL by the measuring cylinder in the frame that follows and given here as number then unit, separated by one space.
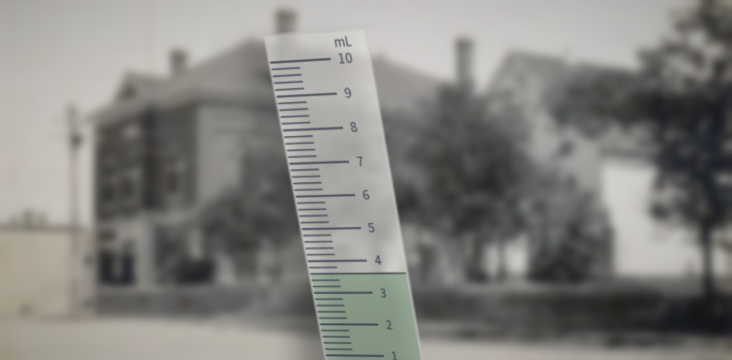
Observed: 3.6 mL
